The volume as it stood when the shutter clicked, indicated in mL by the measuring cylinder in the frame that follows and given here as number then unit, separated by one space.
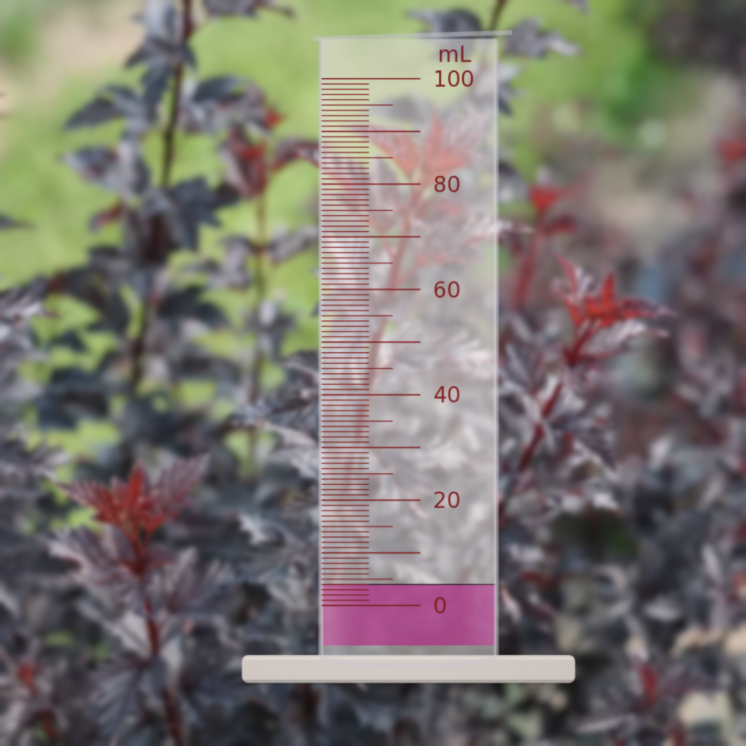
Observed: 4 mL
